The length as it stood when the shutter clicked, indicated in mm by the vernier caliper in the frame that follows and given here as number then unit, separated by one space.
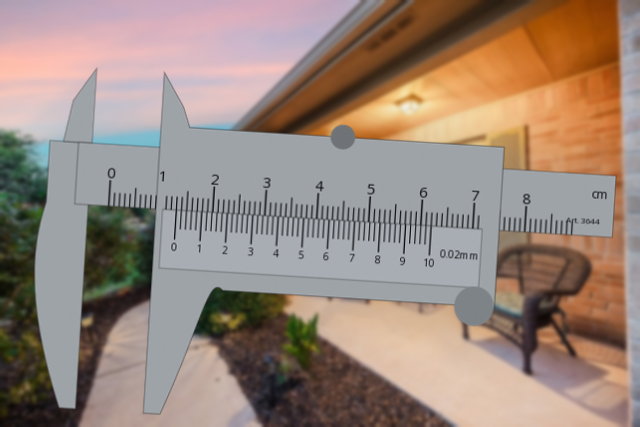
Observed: 13.0 mm
